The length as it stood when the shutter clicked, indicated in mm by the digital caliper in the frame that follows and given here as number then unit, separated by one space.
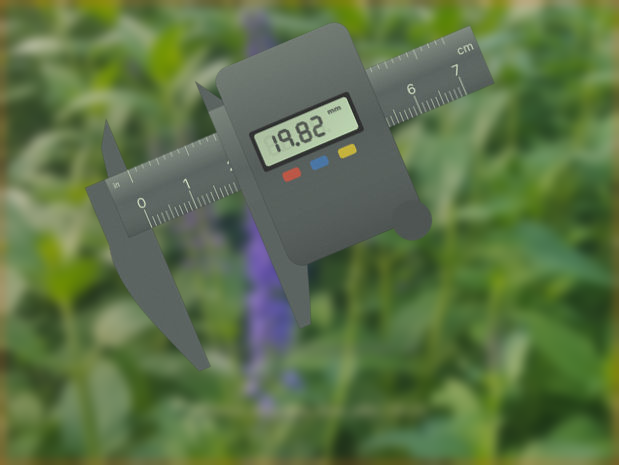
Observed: 19.82 mm
